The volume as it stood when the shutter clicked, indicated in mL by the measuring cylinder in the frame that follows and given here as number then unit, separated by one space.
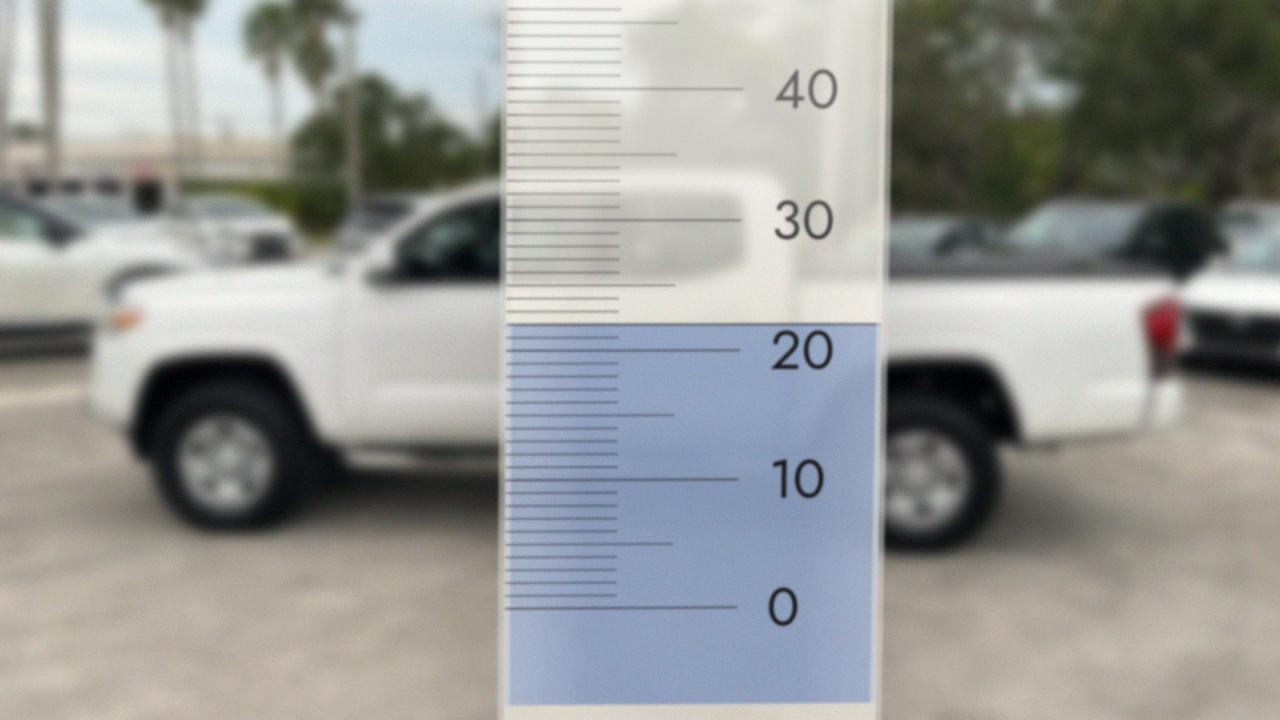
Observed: 22 mL
